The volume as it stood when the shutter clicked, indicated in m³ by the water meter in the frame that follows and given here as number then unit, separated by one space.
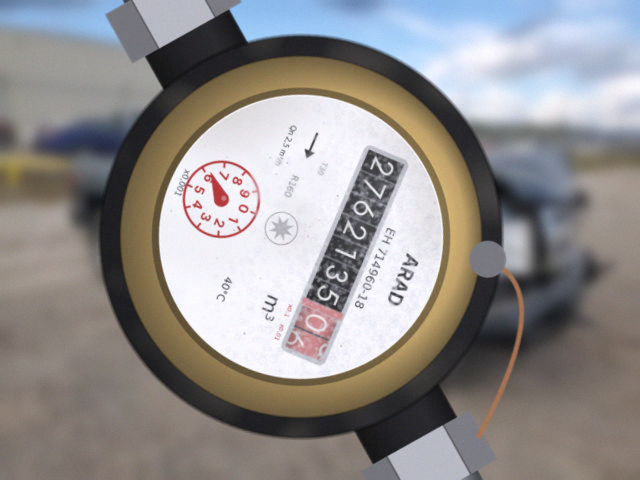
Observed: 2762135.056 m³
